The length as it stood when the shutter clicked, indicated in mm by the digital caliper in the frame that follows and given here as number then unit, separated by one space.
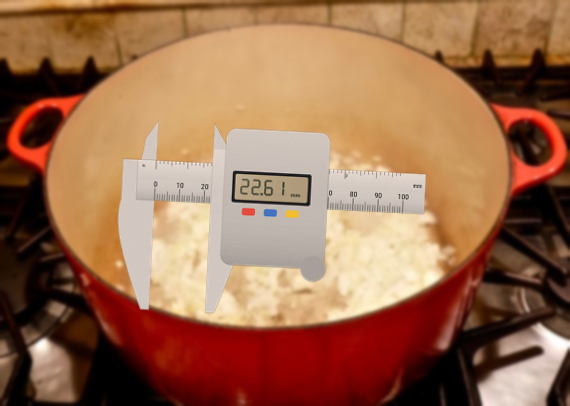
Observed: 22.61 mm
